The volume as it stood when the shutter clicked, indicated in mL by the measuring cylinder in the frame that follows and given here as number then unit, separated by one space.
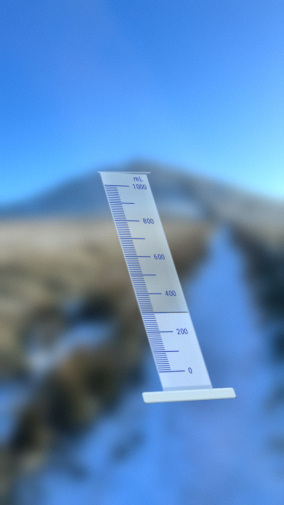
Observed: 300 mL
